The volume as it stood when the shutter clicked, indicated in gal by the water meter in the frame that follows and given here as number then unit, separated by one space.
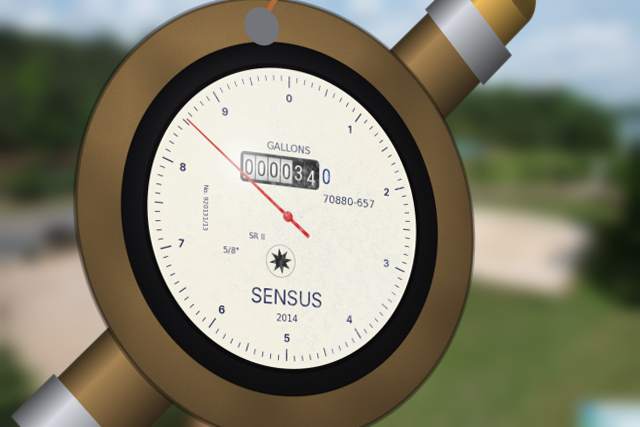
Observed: 338.5 gal
